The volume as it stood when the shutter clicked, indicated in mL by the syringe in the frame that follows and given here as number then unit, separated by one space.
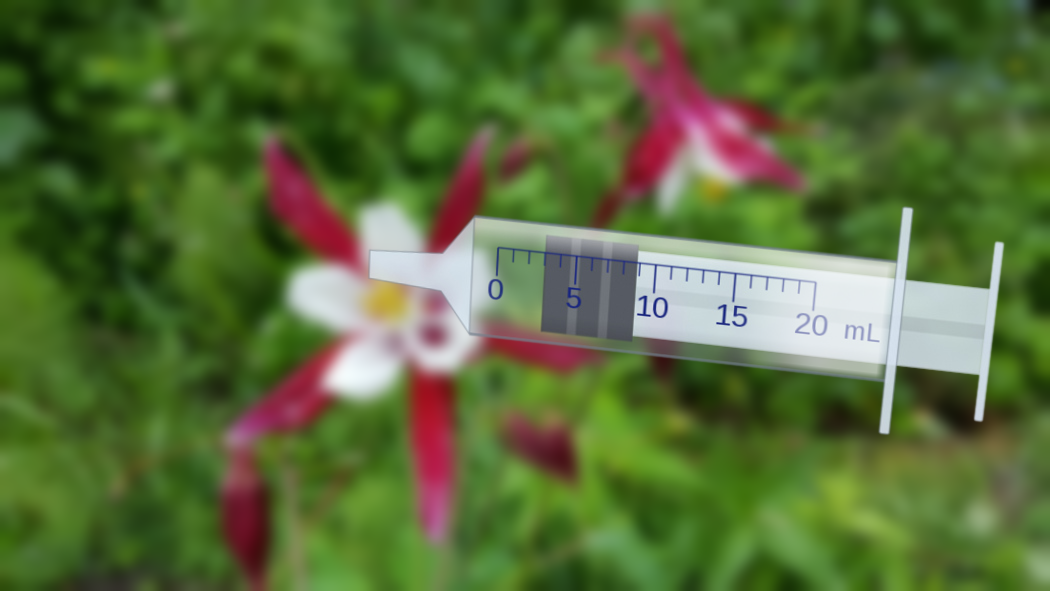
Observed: 3 mL
